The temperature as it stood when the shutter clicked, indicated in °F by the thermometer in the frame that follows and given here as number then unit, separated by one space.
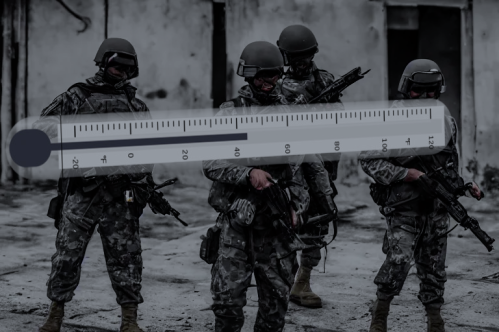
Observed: 44 °F
